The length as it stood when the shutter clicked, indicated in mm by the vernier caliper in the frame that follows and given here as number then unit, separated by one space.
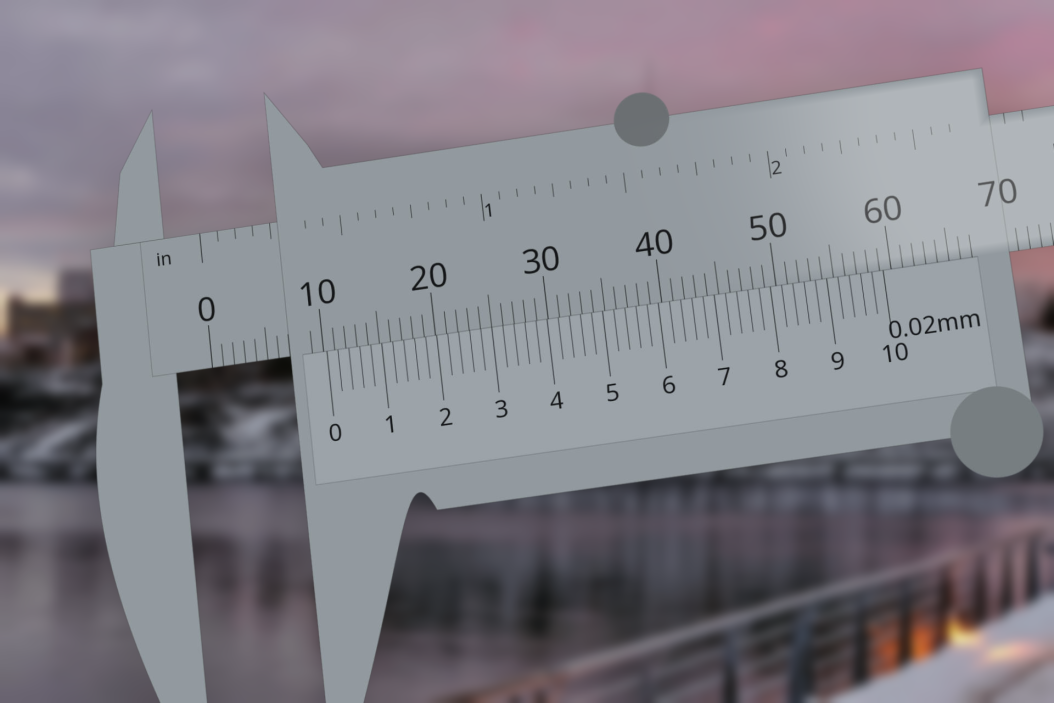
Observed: 10.3 mm
